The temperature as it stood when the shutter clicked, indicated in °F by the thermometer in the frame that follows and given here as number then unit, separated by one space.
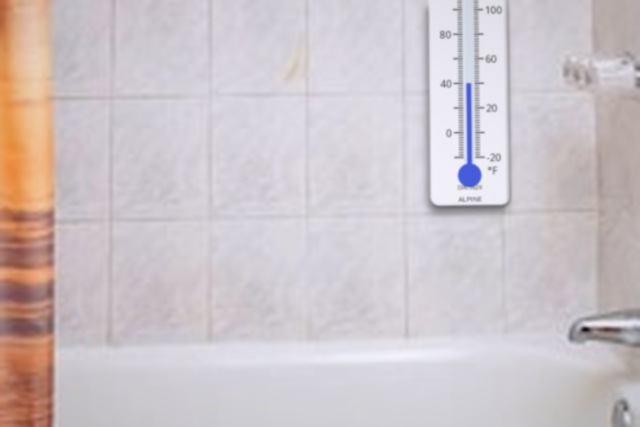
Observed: 40 °F
